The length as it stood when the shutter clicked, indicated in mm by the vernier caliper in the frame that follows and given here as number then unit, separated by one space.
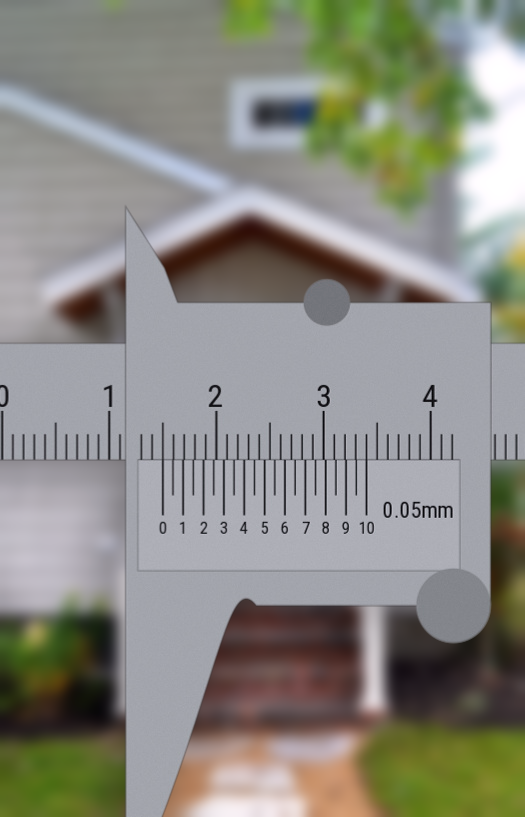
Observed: 15.0 mm
